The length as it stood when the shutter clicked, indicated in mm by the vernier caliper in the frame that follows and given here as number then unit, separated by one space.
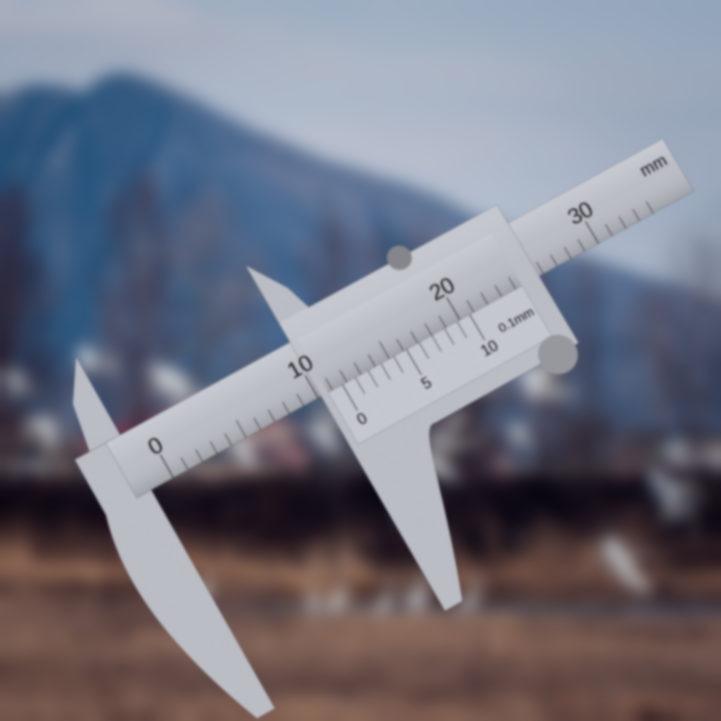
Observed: 11.7 mm
